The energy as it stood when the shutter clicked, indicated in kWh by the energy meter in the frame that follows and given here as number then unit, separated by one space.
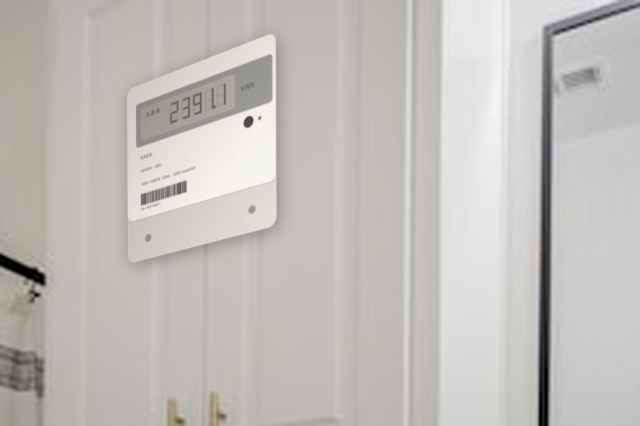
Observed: 2391.1 kWh
